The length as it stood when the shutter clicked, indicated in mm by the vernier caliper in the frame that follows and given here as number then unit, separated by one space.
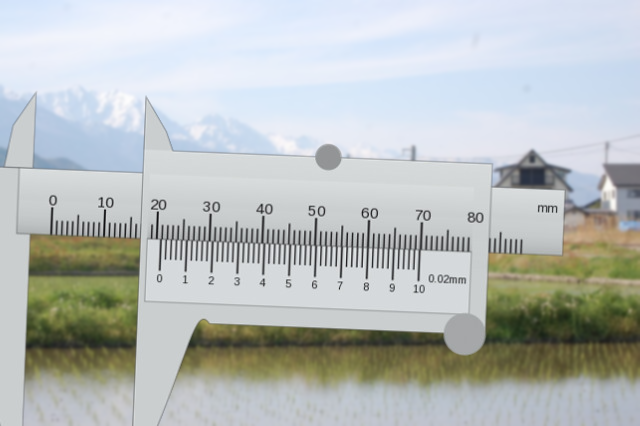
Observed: 20.8 mm
